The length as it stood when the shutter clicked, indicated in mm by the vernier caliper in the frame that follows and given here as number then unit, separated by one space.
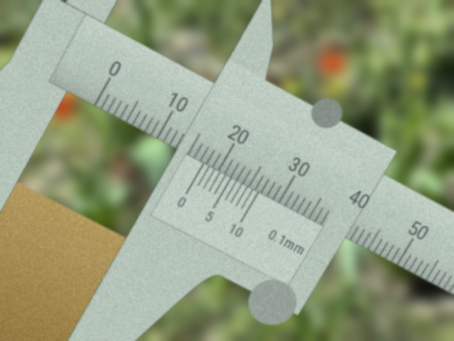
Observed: 17.6 mm
